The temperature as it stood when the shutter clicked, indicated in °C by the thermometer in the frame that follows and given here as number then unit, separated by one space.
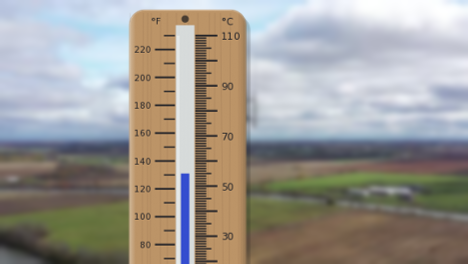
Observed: 55 °C
